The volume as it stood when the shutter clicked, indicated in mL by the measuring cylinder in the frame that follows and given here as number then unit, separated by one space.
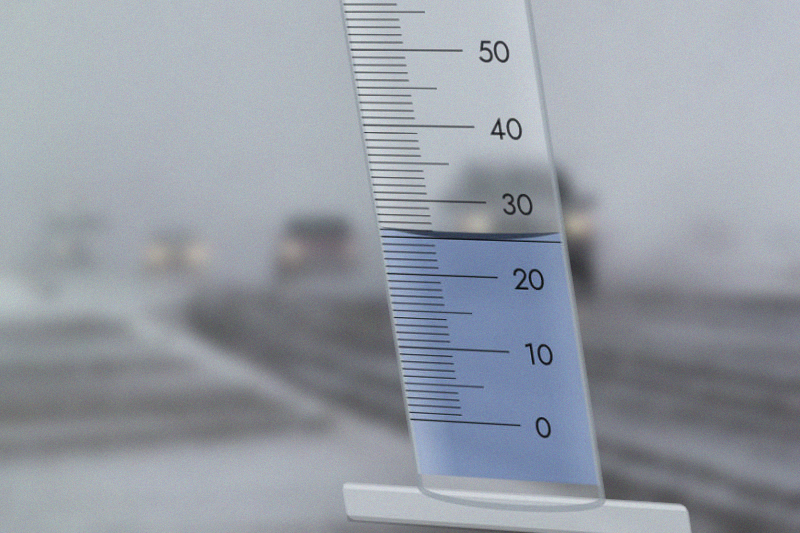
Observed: 25 mL
